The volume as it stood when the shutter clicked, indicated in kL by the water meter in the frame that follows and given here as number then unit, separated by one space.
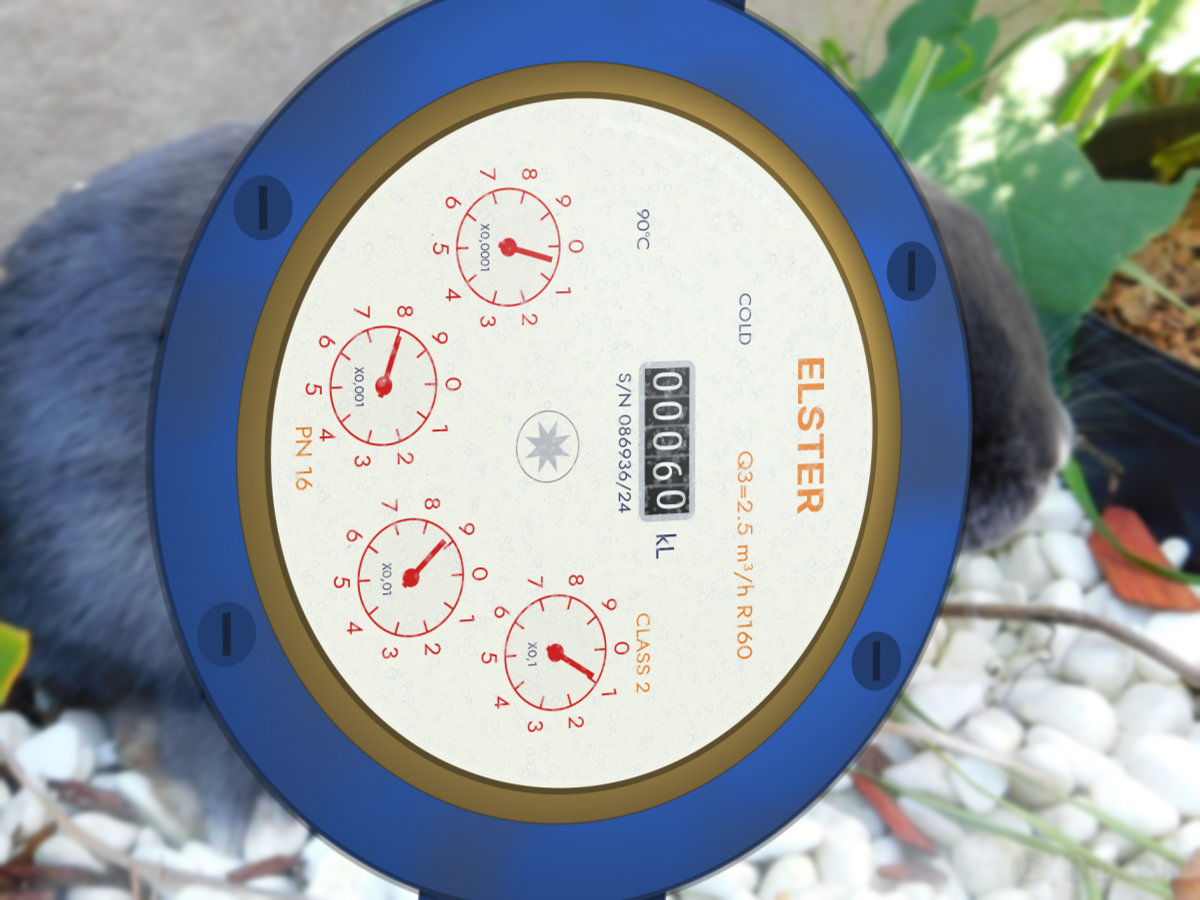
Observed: 60.0880 kL
